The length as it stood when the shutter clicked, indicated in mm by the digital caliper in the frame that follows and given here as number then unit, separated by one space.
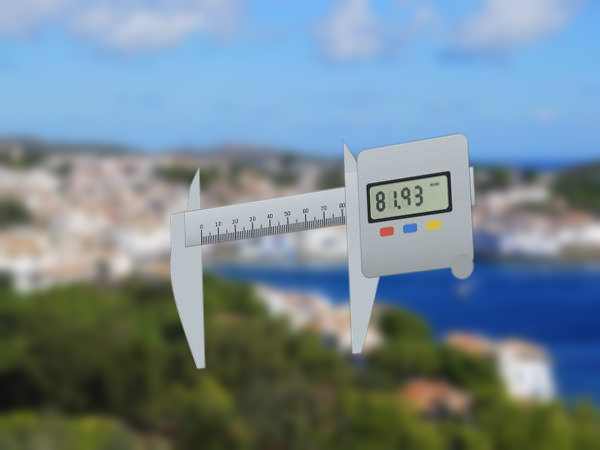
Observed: 81.93 mm
